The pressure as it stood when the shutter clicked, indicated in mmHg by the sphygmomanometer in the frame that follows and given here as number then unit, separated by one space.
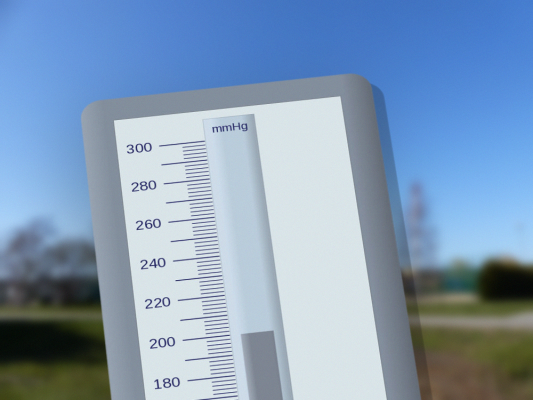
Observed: 200 mmHg
